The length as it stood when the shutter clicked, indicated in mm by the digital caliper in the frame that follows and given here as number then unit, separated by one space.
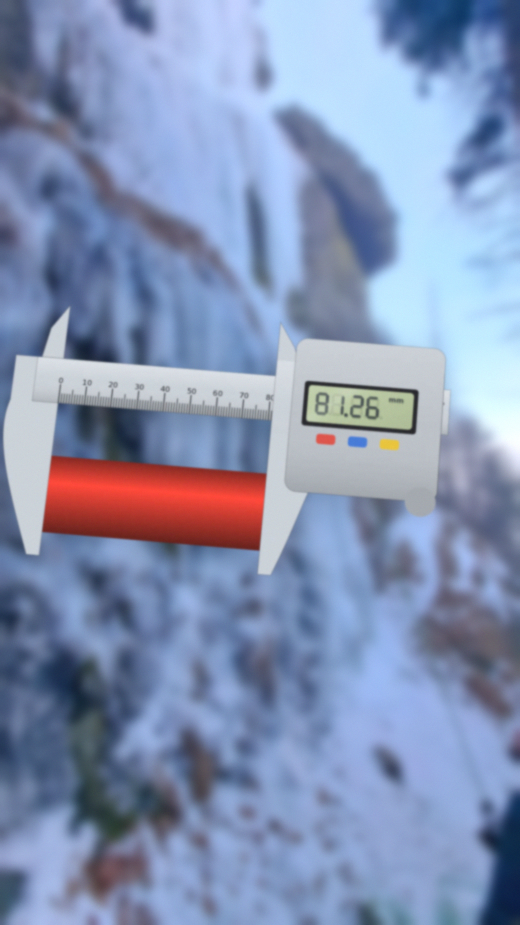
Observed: 81.26 mm
